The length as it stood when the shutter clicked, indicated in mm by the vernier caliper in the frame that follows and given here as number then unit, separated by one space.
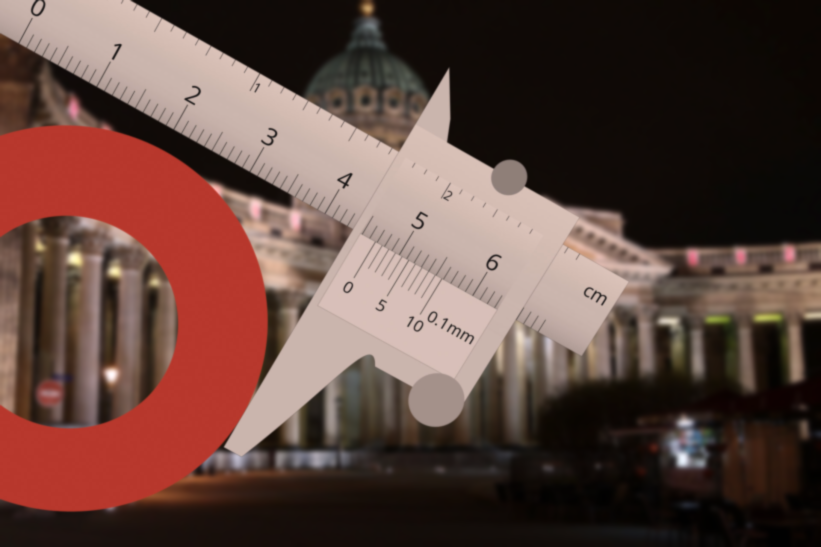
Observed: 46.8 mm
